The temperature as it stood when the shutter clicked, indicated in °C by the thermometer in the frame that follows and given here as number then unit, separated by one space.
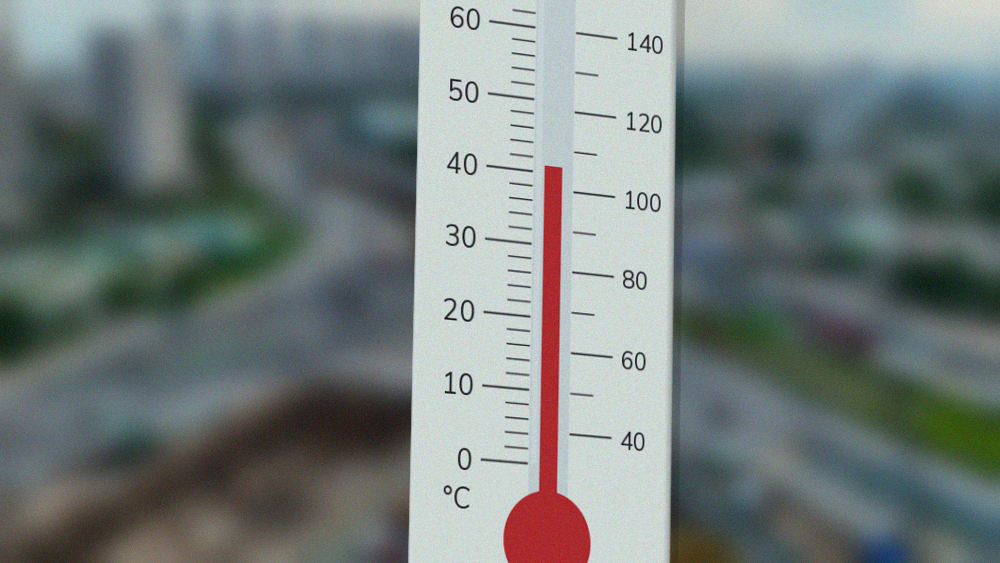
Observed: 41 °C
